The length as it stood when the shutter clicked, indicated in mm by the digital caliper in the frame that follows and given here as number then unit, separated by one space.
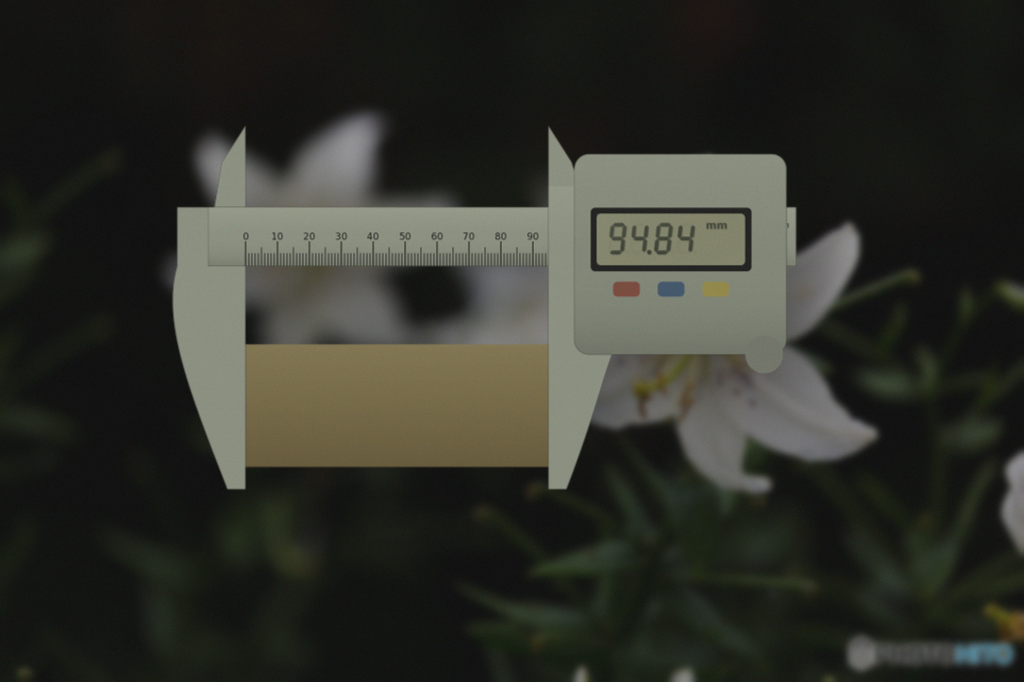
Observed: 94.84 mm
